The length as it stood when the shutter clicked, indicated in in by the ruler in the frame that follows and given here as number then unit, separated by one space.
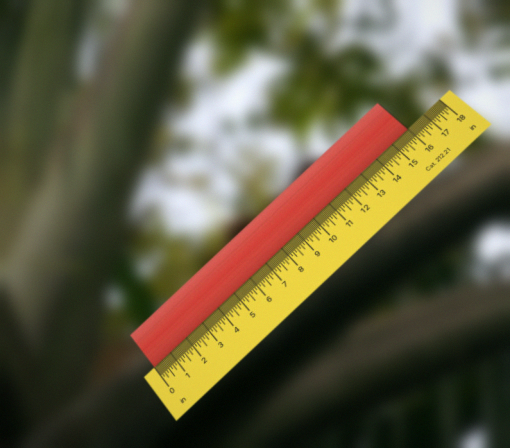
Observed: 16 in
